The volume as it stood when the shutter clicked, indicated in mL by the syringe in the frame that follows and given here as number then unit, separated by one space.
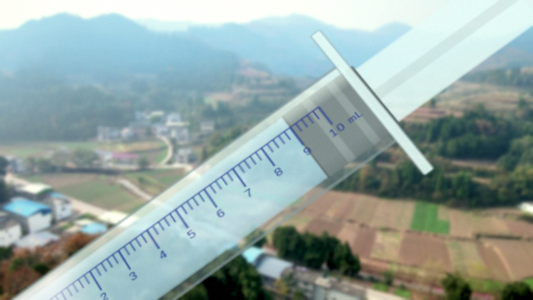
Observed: 9 mL
